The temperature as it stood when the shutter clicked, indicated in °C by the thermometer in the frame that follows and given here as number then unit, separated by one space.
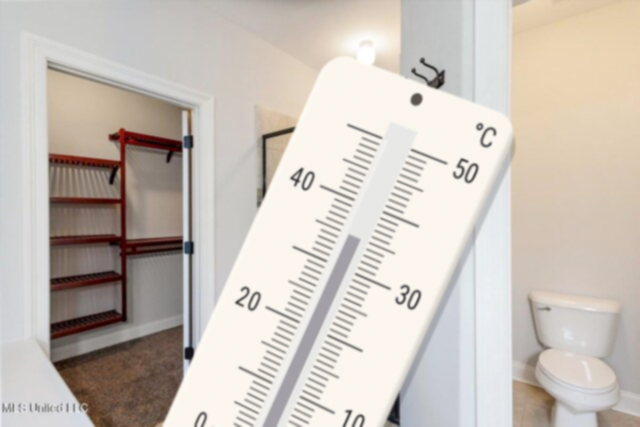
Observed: 35 °C
